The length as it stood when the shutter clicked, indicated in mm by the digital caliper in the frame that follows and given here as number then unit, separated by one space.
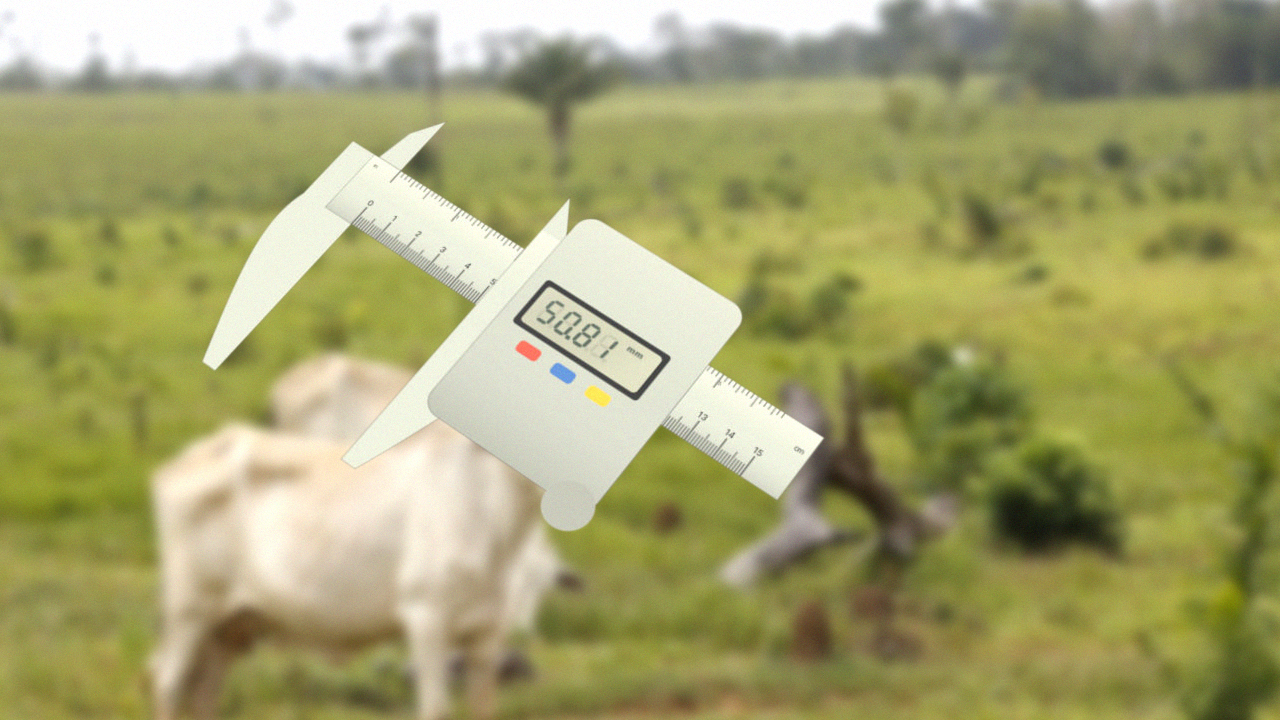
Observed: 50.81 mm
